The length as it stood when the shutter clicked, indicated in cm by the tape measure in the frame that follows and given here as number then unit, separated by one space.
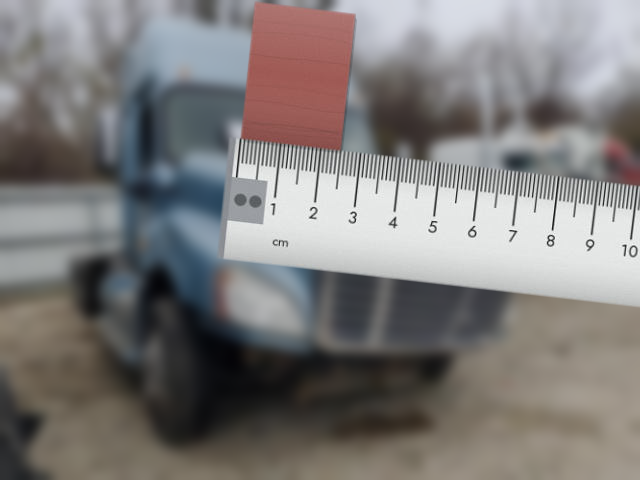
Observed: 2.5 cm
